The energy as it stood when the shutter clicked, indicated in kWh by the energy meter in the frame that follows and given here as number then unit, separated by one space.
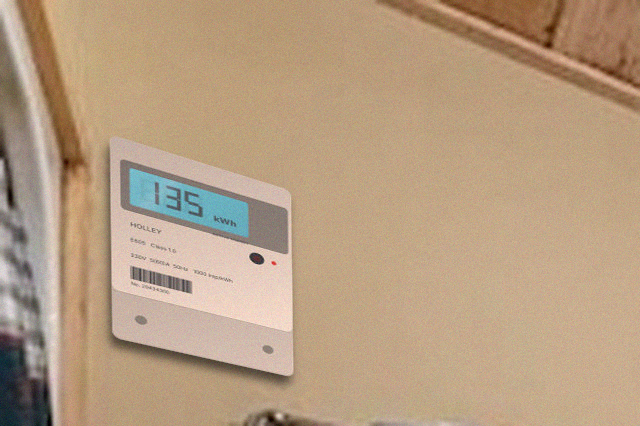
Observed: 135 kWh
